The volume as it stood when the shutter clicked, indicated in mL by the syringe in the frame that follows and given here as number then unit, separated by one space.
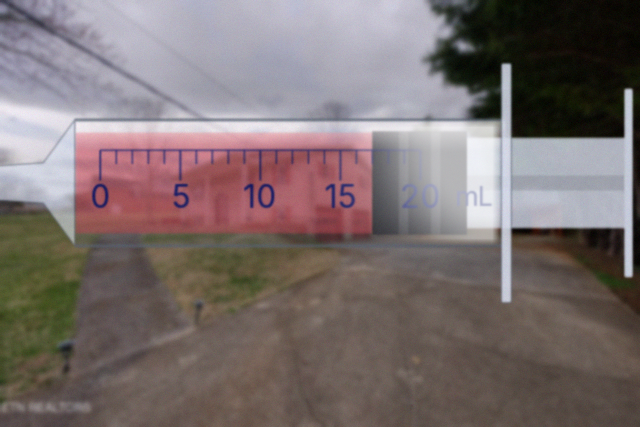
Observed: 17 mL
